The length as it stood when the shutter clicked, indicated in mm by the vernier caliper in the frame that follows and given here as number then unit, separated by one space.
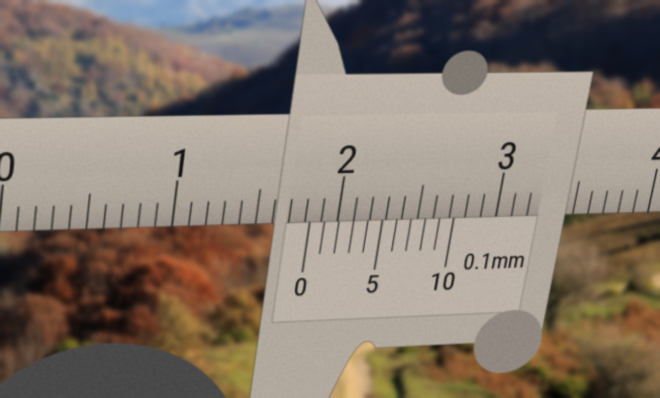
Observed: 18.3 mm
